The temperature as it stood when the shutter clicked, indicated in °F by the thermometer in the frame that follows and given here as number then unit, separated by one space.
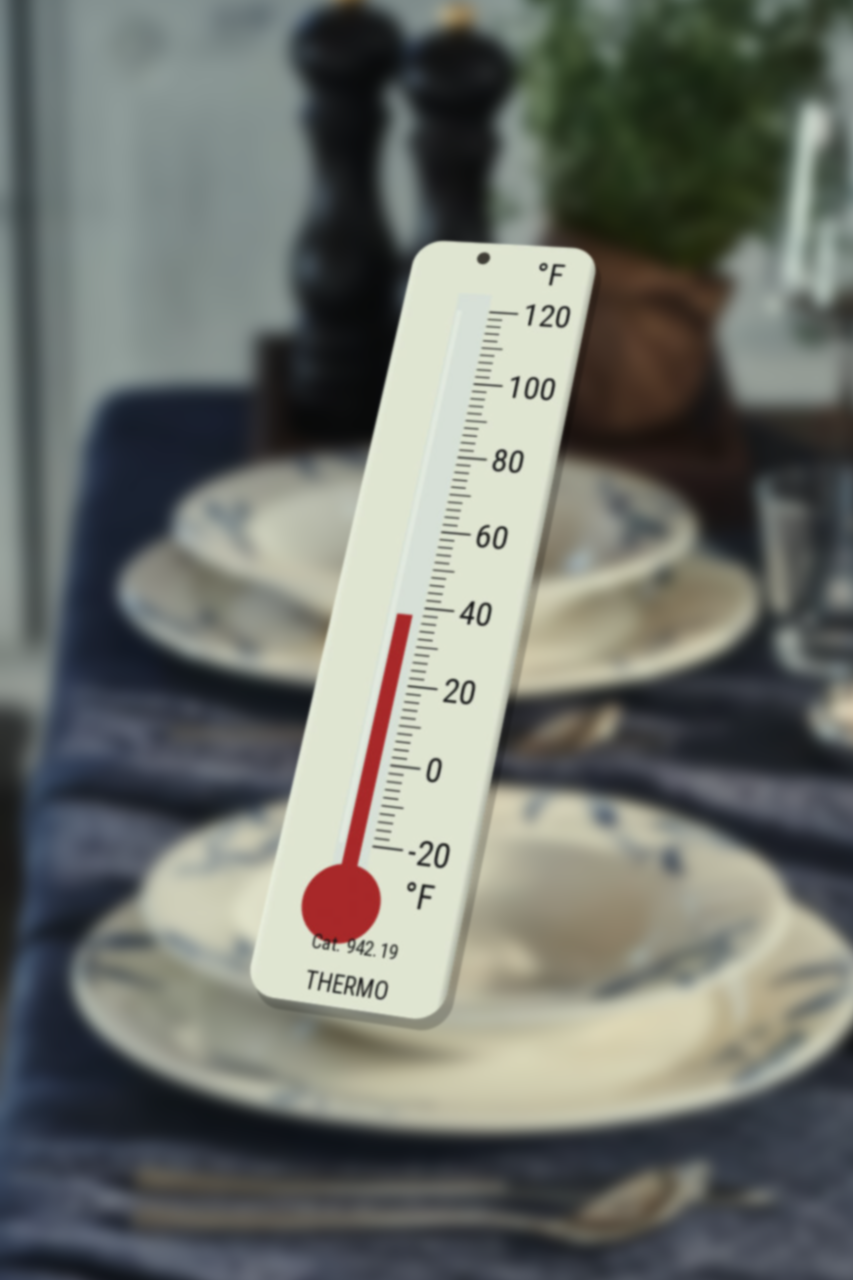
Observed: 38 °F
